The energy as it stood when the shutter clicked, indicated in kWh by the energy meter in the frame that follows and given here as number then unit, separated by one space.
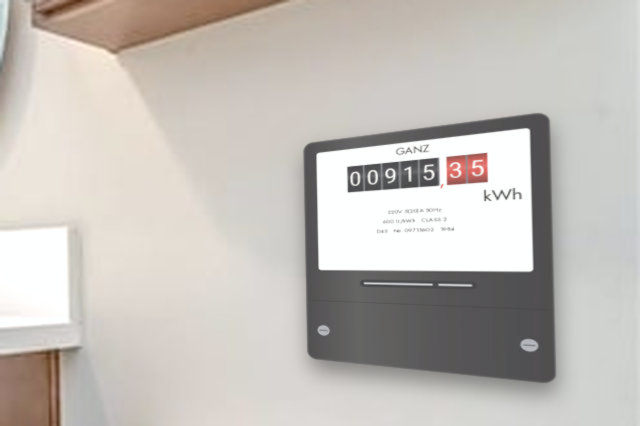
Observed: 915.35 kWh
